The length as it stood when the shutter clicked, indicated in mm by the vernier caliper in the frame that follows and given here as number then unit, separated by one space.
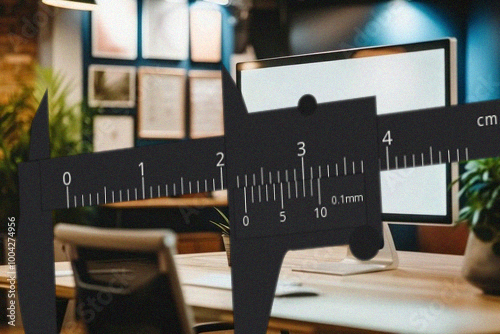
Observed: 22.8 mm
